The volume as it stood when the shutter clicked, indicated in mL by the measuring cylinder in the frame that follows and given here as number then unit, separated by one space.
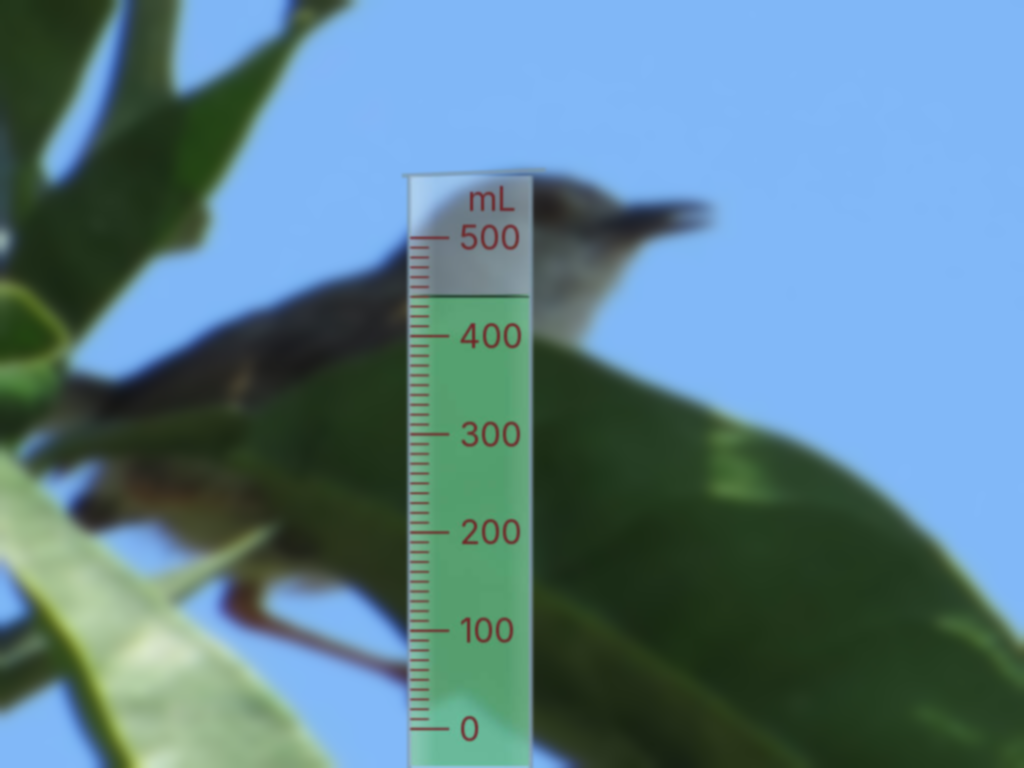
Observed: 440 mL
